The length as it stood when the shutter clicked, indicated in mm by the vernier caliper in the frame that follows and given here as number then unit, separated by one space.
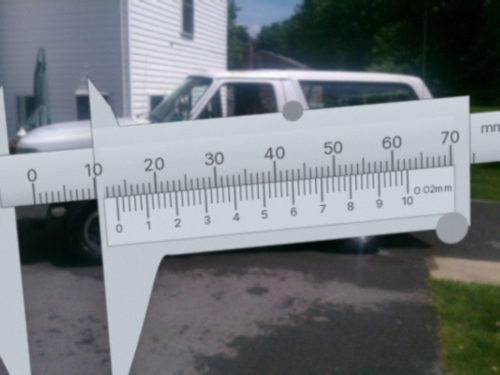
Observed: 13.5 mm
